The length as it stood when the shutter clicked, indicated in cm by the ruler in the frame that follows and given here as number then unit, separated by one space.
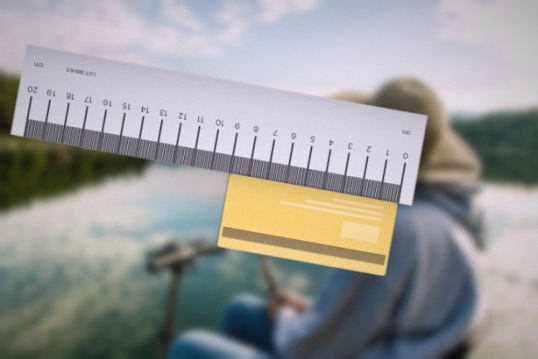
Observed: 9 cm
